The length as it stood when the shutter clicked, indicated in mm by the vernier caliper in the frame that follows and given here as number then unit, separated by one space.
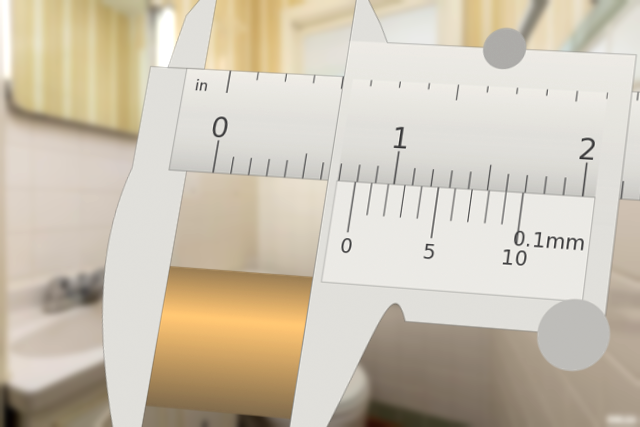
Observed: 7.9 mm
